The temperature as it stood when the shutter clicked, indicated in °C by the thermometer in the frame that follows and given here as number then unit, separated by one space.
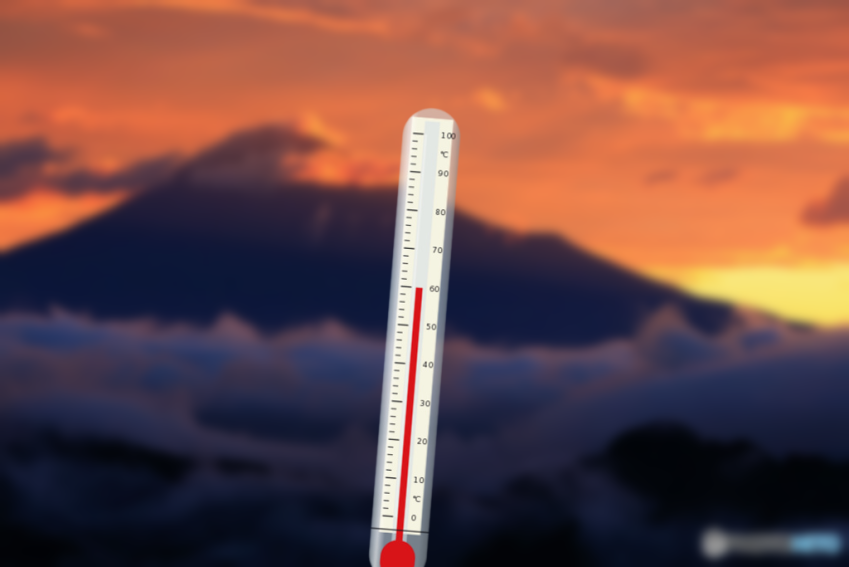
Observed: 60 °C
